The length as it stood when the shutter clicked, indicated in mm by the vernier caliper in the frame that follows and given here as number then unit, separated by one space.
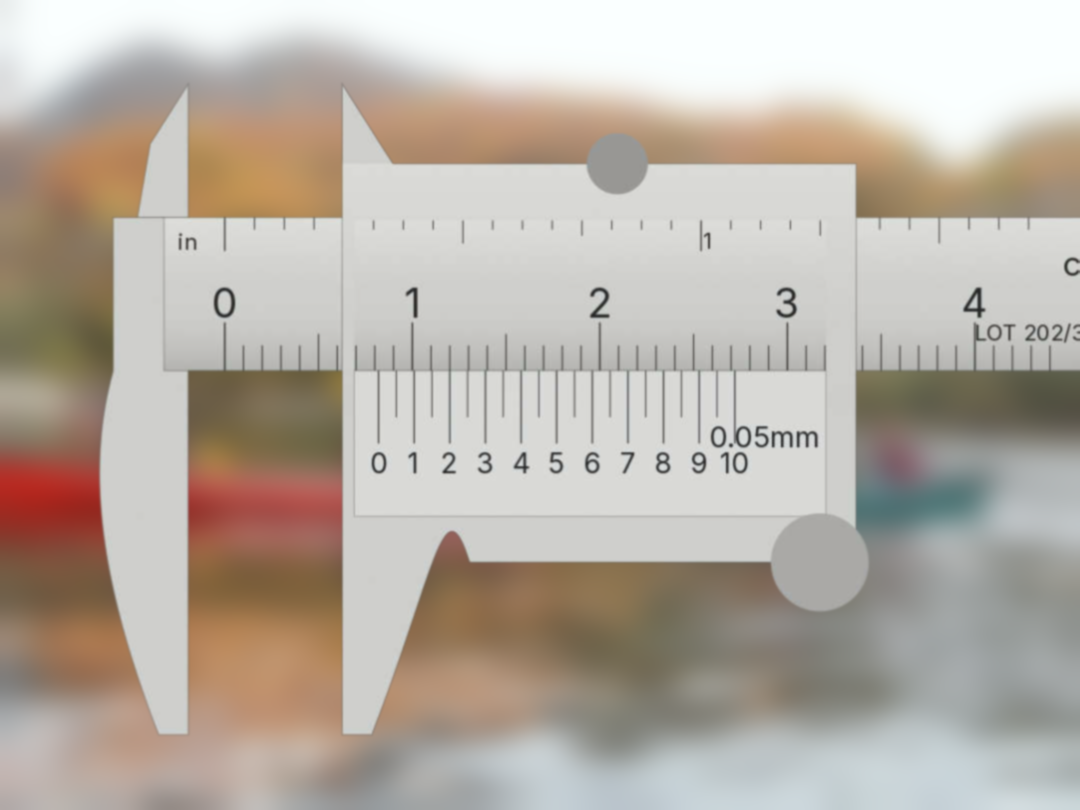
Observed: 8.2 mm
